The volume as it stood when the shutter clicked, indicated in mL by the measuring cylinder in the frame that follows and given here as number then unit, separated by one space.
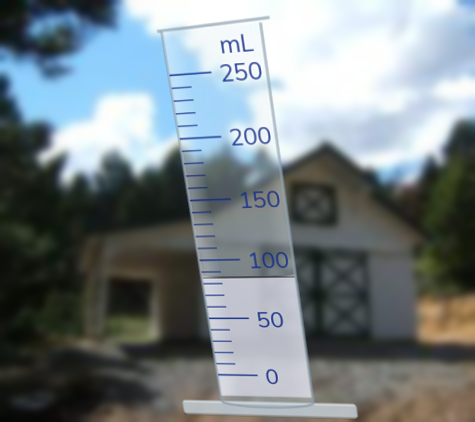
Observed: 85 mL
